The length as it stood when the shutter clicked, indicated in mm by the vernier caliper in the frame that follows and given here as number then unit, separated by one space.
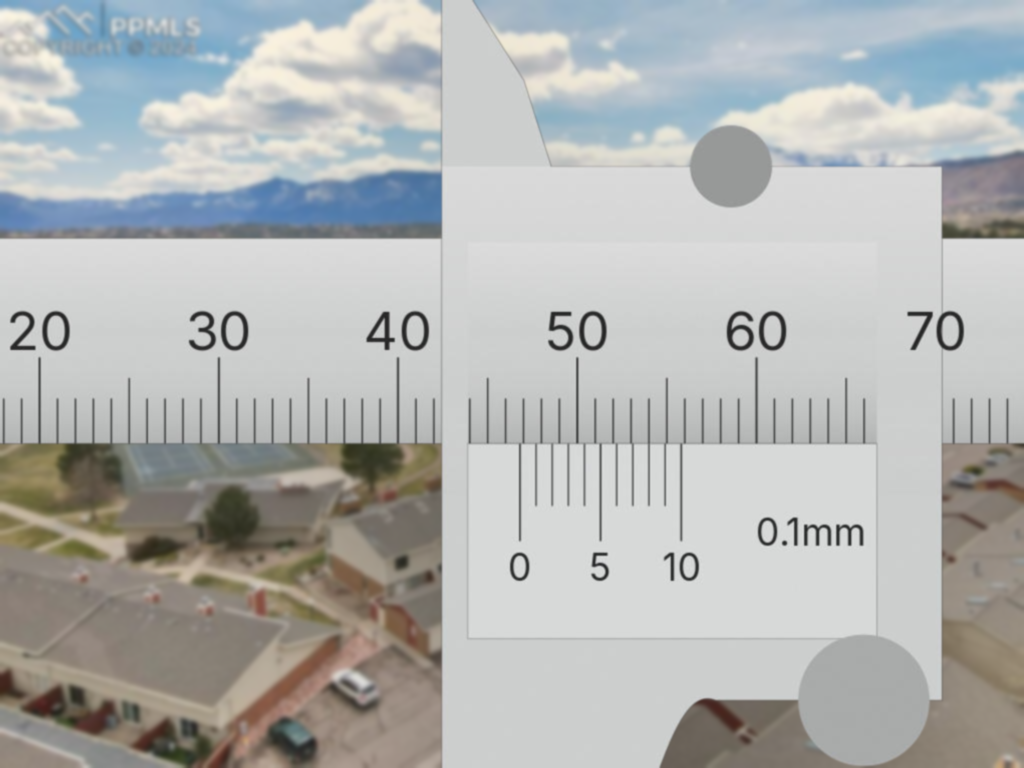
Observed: 46.8 mm
